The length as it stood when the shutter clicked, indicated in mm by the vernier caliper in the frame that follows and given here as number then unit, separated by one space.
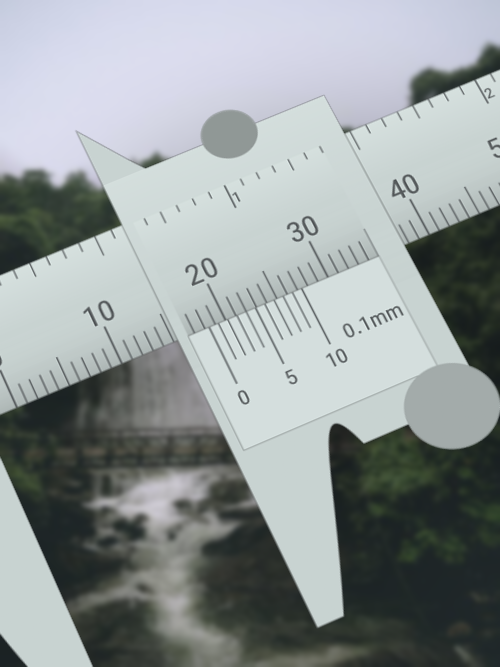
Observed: 18.4 mm
